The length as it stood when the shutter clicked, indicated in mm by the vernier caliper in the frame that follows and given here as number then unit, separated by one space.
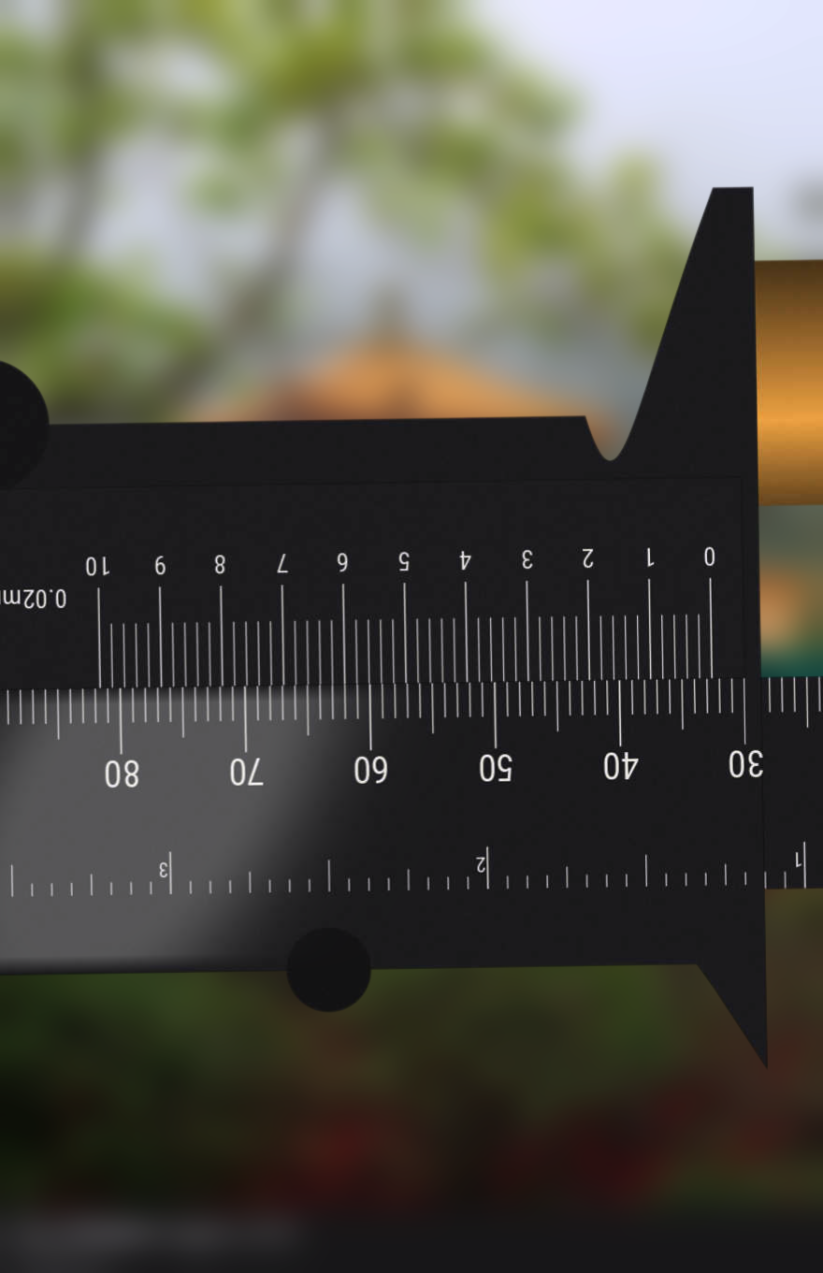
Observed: 32.6 mm
